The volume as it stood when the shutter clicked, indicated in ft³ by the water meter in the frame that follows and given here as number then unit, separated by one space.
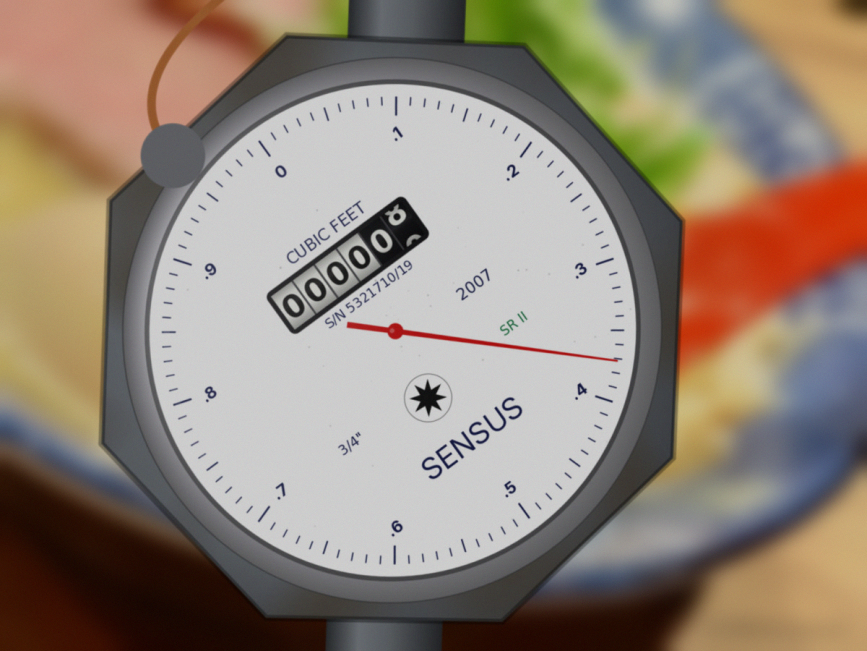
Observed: 8.37 ft³
